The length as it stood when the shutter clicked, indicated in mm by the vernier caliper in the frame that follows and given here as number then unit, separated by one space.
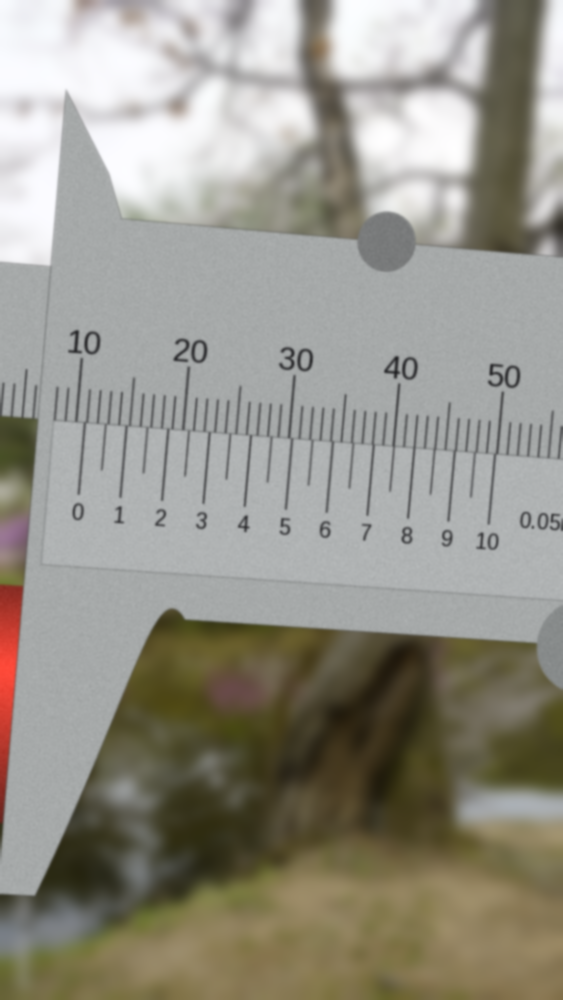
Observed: 10.8 mm
